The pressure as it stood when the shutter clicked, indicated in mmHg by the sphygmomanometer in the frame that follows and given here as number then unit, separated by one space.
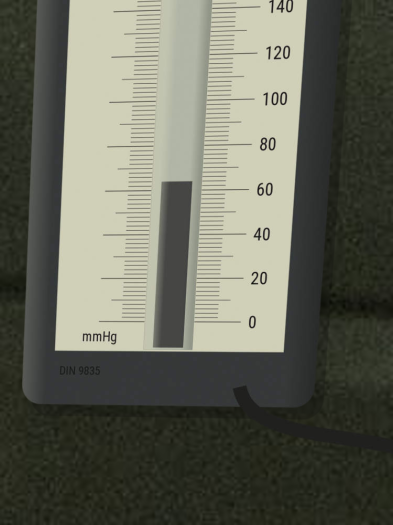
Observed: 64 mmHg
